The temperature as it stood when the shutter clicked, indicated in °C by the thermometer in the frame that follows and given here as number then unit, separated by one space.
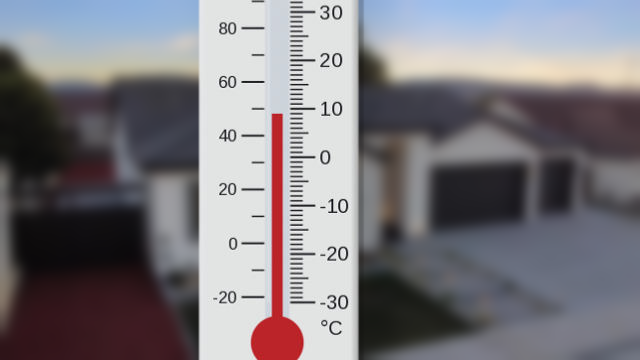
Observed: 9 °C
